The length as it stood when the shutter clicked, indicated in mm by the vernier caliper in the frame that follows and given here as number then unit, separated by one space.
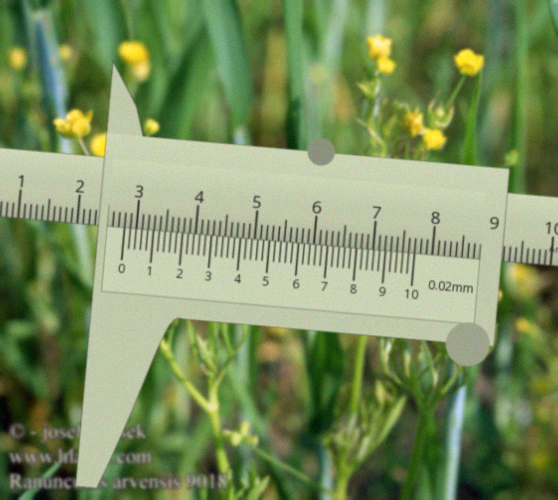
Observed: 28.0 mm
